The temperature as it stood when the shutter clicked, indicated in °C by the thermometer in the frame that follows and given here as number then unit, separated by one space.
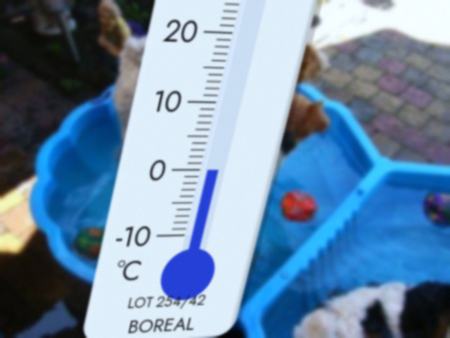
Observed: 0 °C
